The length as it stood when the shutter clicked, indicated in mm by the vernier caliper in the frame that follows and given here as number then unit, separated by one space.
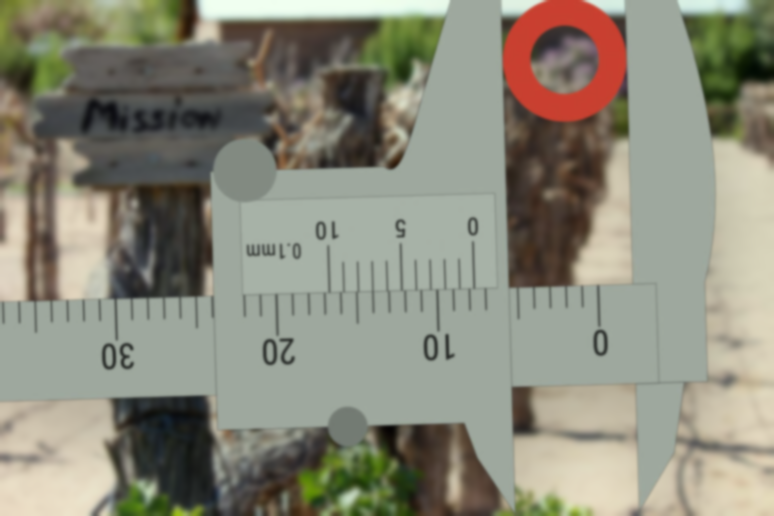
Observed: 7.7 mm
